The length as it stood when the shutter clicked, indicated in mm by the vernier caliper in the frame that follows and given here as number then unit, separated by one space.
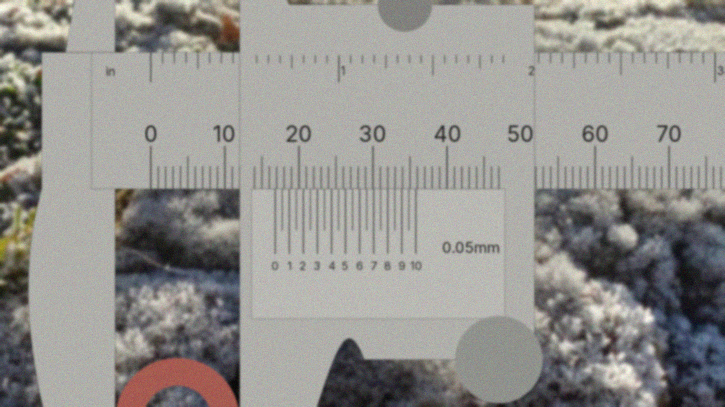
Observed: 16.8 mm
